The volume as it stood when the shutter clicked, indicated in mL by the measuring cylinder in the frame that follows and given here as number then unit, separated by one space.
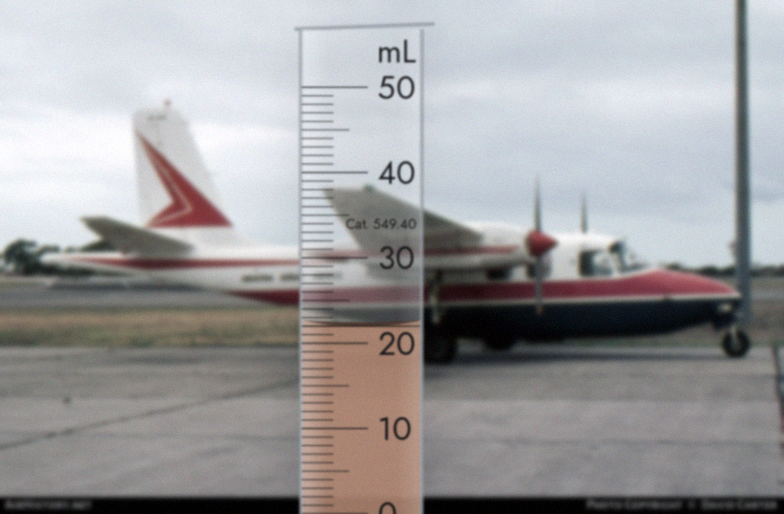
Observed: 22 mL
